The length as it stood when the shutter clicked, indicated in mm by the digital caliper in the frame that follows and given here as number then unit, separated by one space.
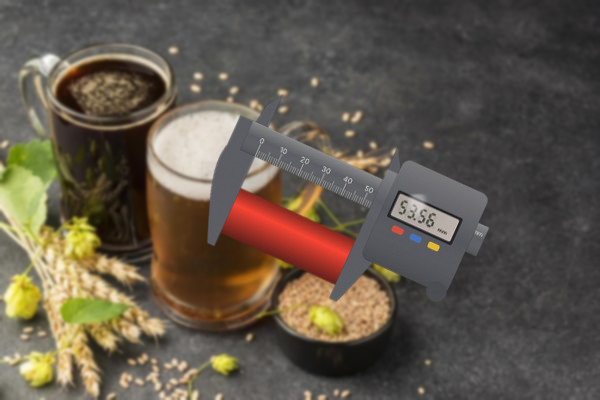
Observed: 53.56 mm
